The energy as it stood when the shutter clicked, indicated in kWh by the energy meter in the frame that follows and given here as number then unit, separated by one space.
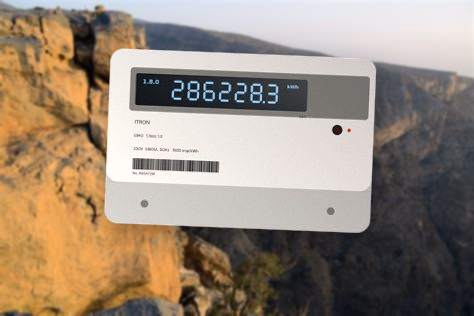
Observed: 286228.3 kWh
